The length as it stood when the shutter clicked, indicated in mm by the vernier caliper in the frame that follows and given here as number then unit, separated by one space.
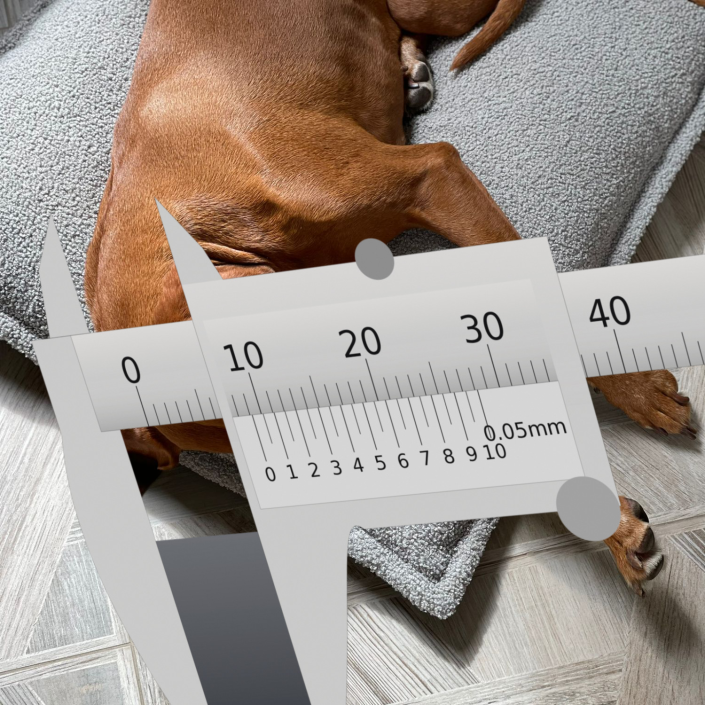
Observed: 9.2 mm
